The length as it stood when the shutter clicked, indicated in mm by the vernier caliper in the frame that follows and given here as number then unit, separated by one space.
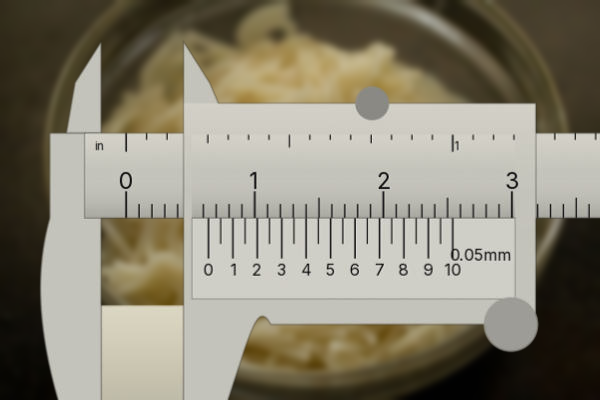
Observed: 6.4 mm
